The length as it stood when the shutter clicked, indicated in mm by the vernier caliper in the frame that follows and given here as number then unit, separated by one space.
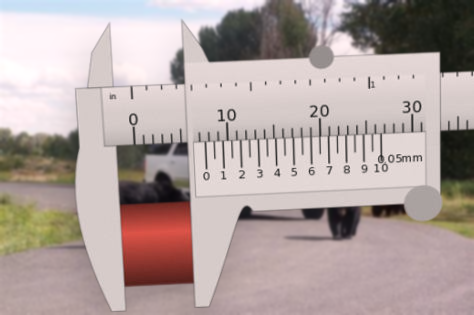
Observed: 7.6 mm
